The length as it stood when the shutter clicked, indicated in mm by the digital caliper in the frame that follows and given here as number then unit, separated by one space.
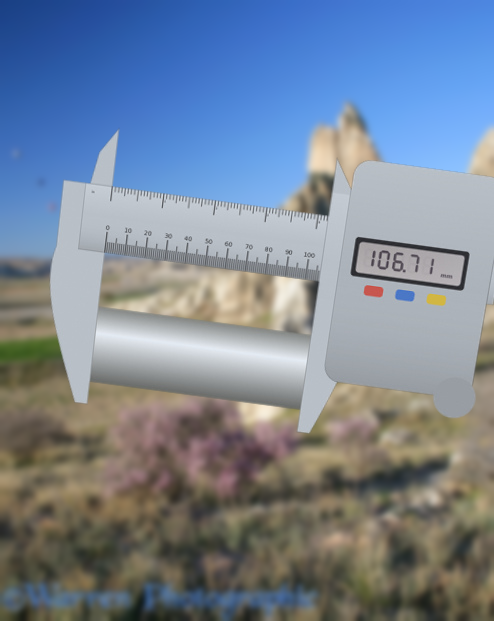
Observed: 106.71 mm
